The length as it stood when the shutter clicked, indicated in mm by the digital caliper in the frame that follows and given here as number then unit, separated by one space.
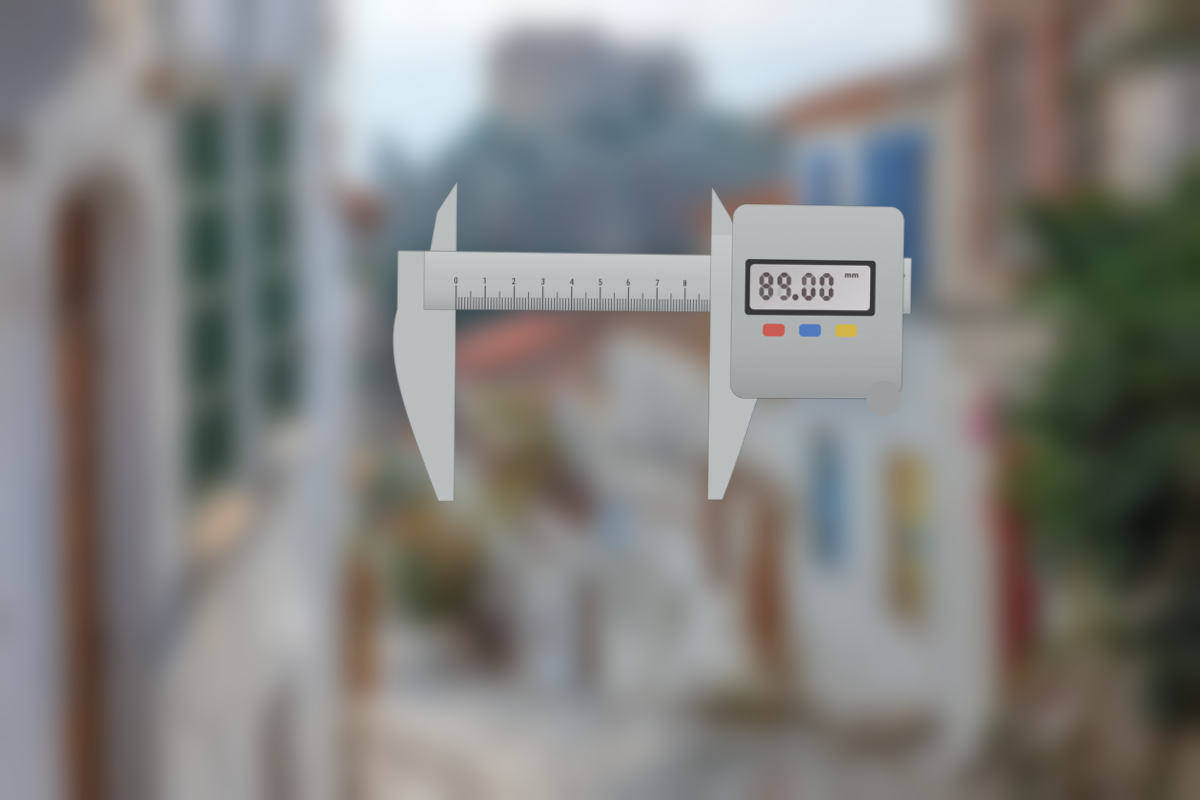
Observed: 89.00 mm
